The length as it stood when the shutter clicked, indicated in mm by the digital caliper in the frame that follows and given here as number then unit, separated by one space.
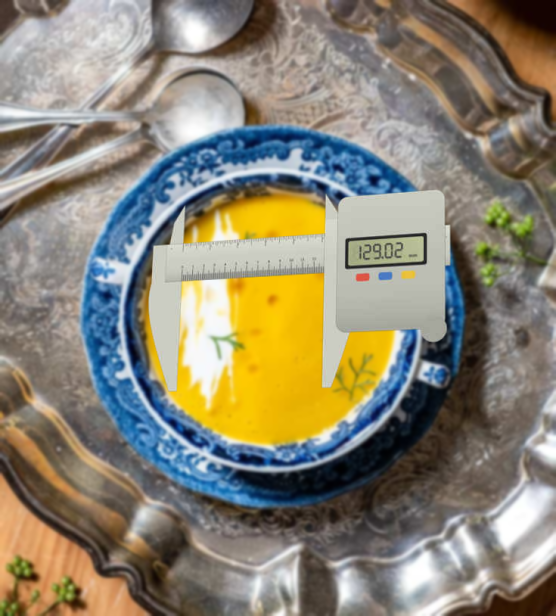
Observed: 129.02 mm
